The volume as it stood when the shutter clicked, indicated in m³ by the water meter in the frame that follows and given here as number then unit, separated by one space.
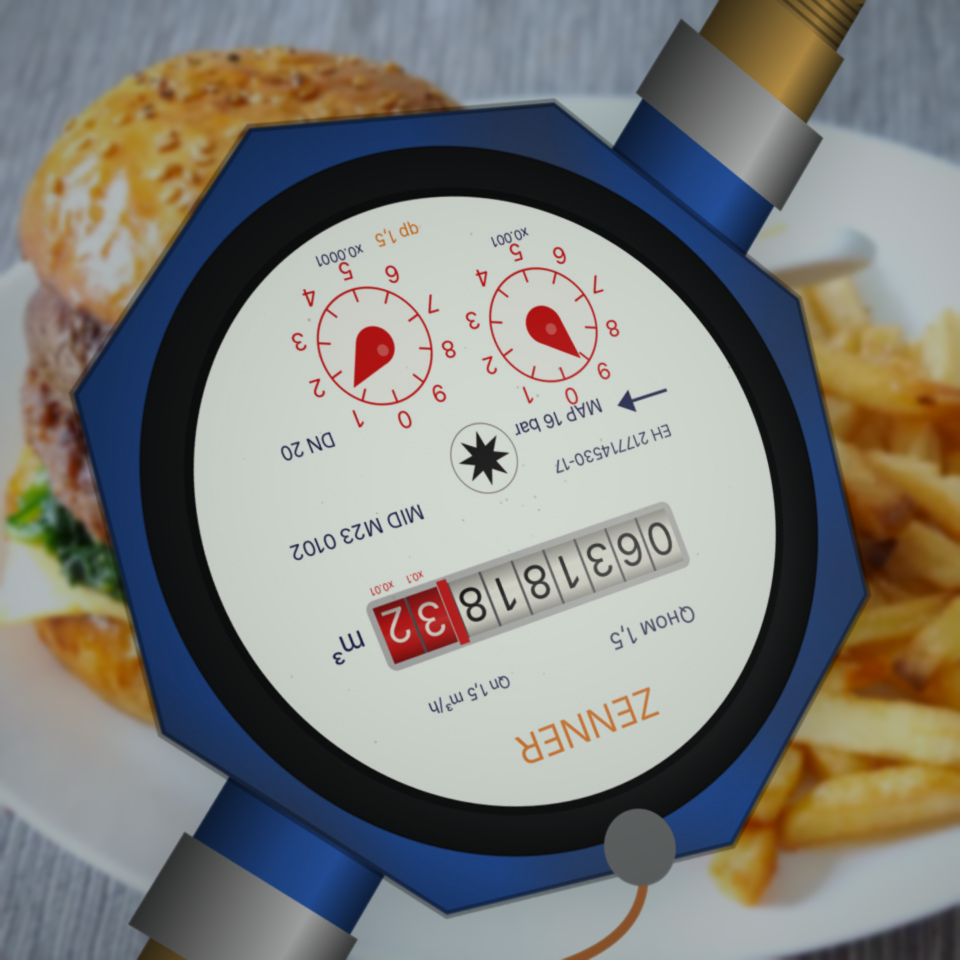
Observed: 631818.3191 m³
